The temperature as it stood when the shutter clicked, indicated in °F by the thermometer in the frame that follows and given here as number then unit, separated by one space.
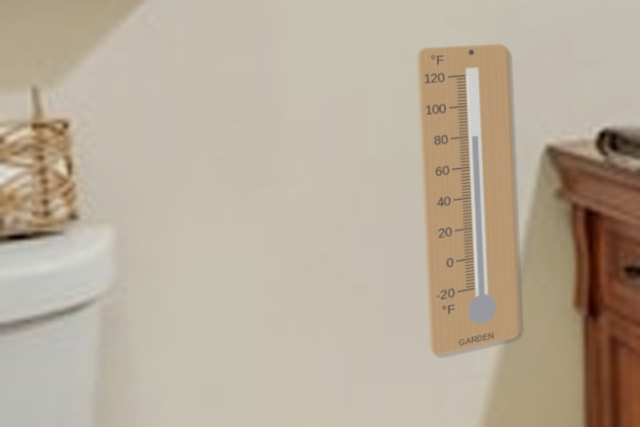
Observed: 80 °F
